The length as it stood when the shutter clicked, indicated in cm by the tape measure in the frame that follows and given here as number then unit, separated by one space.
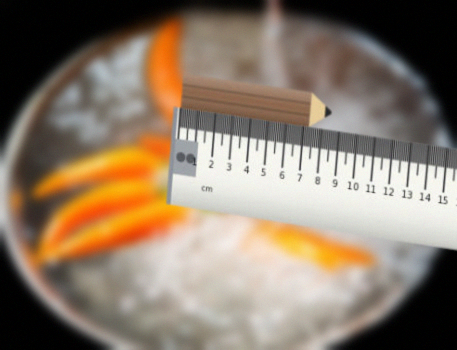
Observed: 8.5 cm
